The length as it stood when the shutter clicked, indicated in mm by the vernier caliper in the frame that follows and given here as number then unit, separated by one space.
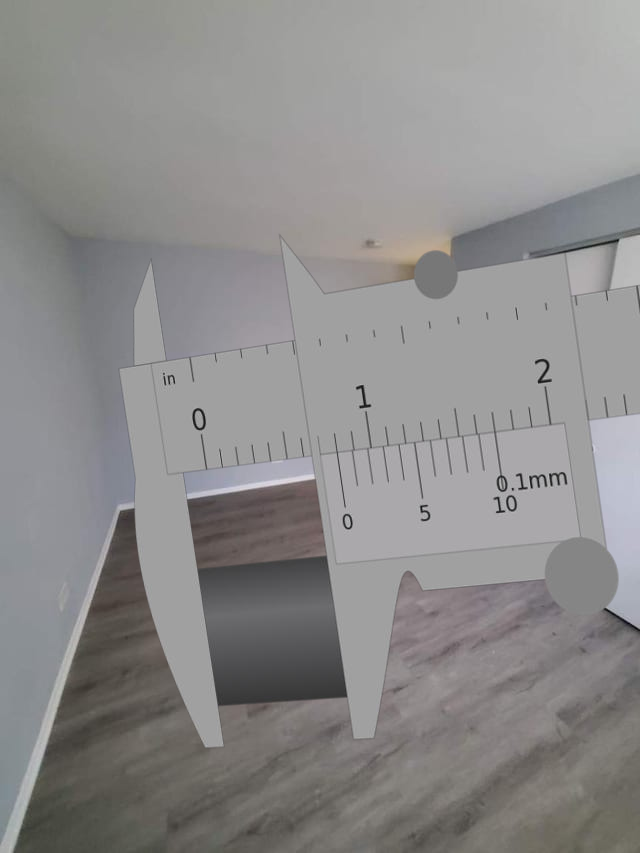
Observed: 8.0 mm
